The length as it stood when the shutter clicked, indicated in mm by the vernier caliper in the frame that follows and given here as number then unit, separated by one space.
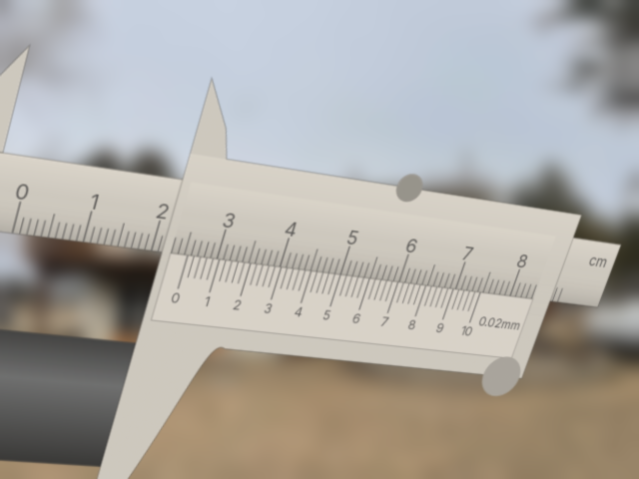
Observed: 25.5 mm
